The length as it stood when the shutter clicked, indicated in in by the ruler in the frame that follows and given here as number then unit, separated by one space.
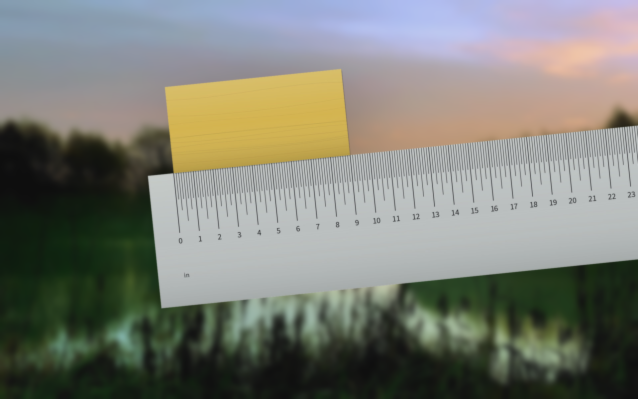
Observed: 9 in
